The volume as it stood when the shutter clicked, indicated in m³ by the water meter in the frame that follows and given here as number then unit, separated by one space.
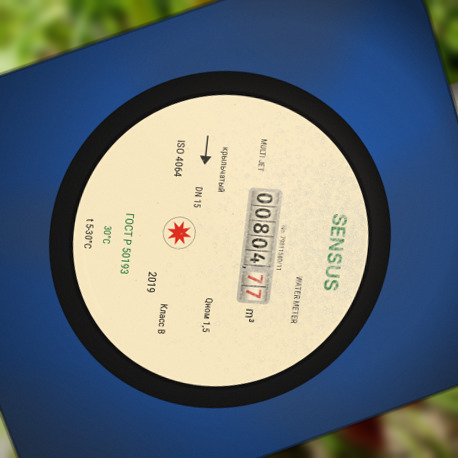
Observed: 804.77 m³
